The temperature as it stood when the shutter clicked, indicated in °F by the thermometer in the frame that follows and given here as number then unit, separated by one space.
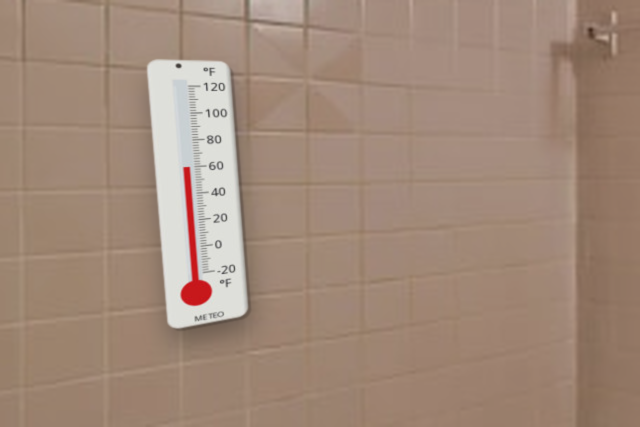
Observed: 60 °F
